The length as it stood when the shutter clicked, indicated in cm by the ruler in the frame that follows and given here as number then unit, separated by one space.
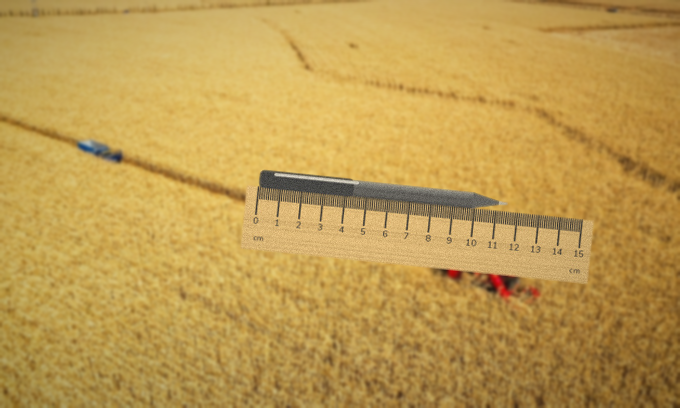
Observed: 11.5 cm
